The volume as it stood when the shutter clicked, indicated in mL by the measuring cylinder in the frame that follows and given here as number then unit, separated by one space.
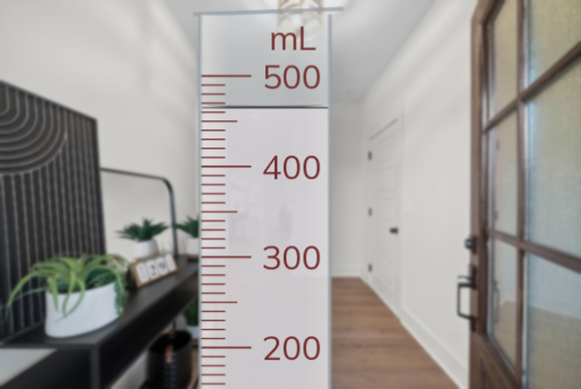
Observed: 465 mL
